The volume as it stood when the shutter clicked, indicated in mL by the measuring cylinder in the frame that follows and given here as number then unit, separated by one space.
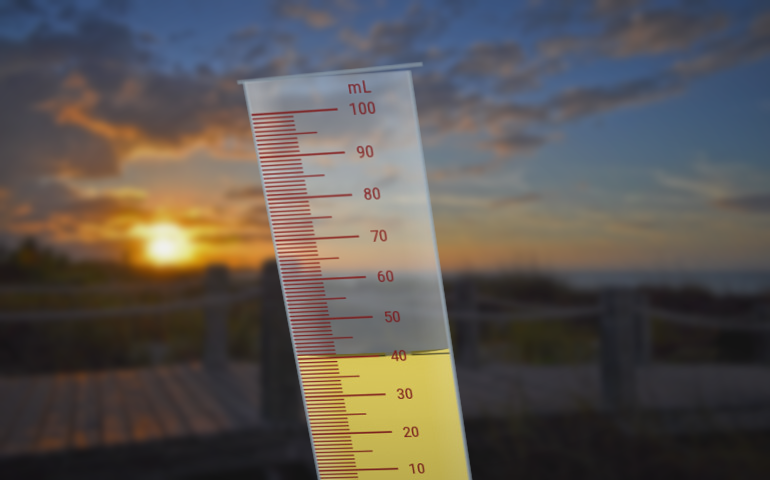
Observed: 40 mL
